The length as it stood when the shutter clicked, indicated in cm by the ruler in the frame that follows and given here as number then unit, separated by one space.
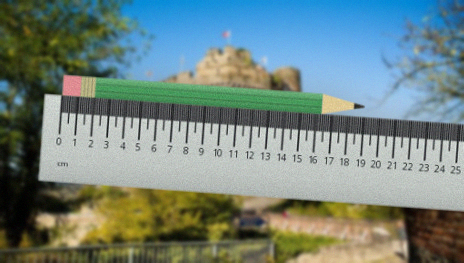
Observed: 19 cm
